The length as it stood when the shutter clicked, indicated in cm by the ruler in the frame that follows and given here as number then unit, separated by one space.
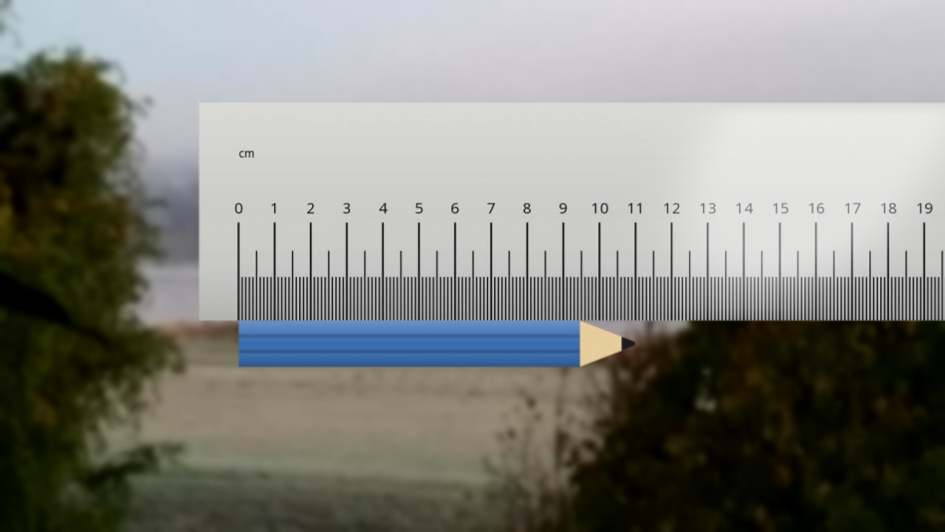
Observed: 11 cm
